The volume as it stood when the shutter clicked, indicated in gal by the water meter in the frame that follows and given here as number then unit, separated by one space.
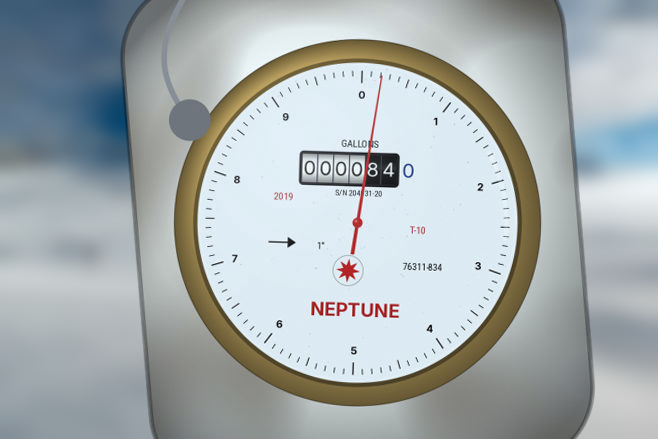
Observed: 840.2 gal
